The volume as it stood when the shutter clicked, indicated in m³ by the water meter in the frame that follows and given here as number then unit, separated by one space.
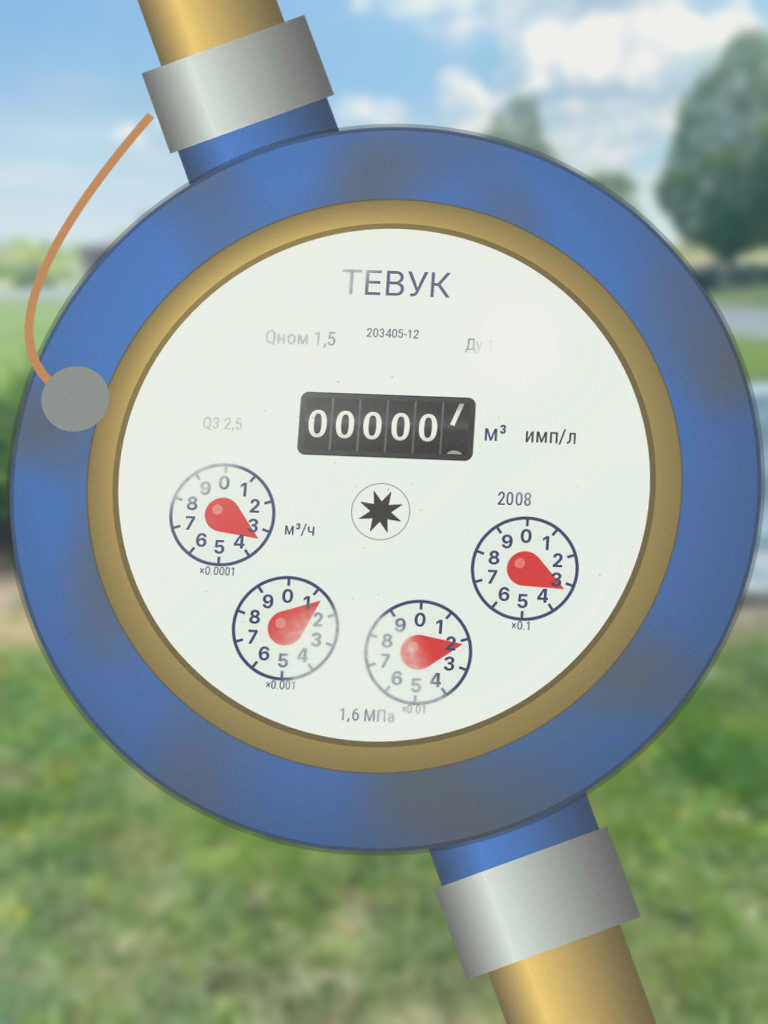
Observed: 7.3213 m³
